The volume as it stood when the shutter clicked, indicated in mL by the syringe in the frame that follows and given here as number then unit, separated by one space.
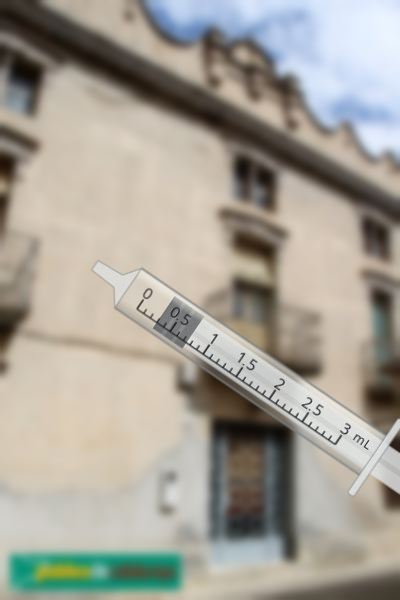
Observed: 0.3 mL
